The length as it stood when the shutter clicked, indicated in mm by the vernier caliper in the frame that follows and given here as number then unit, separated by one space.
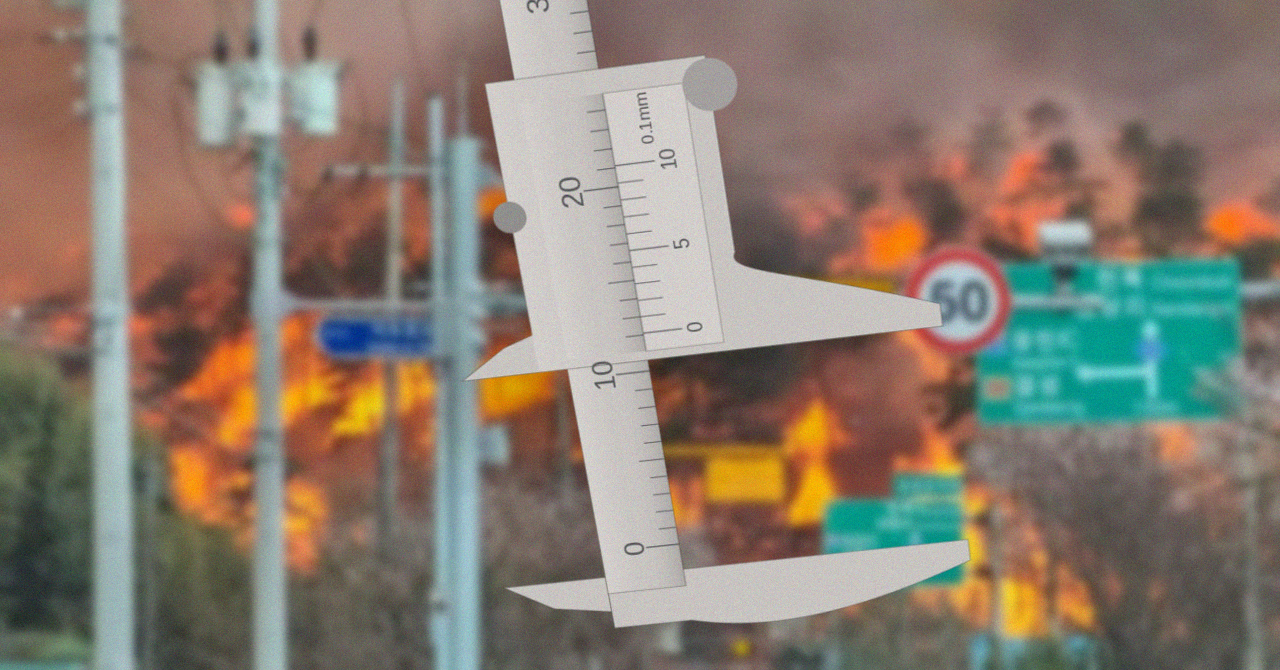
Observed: 12.1 mm
